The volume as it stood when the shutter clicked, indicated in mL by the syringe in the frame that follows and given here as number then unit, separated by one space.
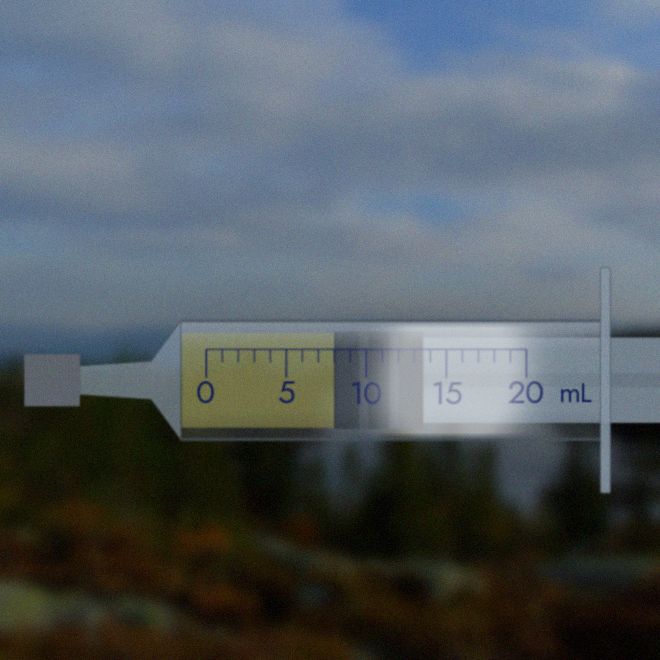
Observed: 8 mL
